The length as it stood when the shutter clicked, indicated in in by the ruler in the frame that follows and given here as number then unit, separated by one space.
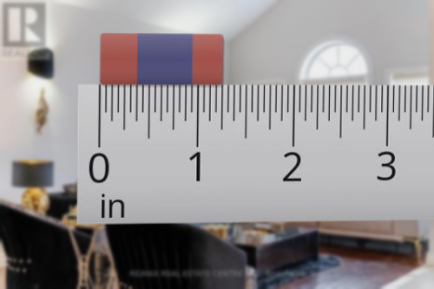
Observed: 1.25 in
